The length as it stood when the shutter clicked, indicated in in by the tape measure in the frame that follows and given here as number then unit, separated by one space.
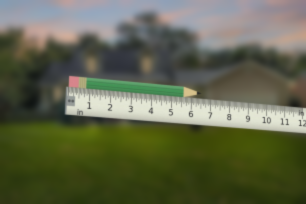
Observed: 6.5 in
